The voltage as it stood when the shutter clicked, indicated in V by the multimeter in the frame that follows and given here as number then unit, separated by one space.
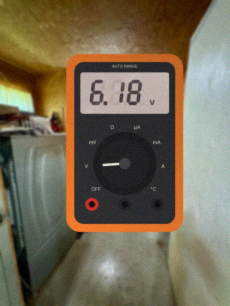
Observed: 6.18 V
